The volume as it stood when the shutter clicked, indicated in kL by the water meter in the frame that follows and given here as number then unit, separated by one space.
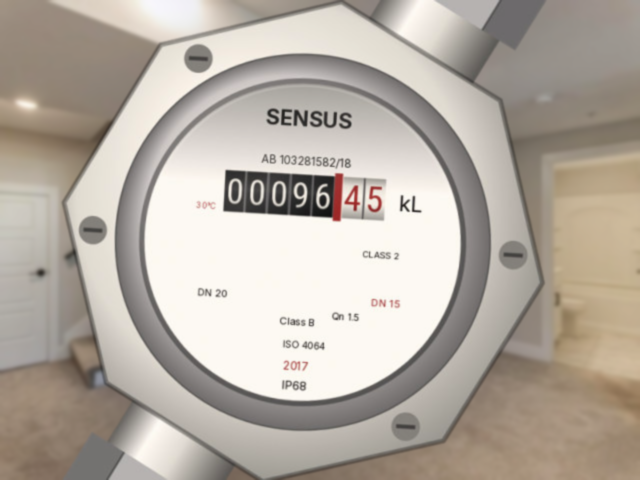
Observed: 96.45 kL
